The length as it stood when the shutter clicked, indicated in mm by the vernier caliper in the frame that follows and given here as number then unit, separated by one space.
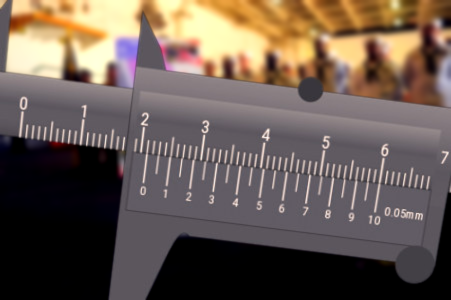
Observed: 21.0 mm
